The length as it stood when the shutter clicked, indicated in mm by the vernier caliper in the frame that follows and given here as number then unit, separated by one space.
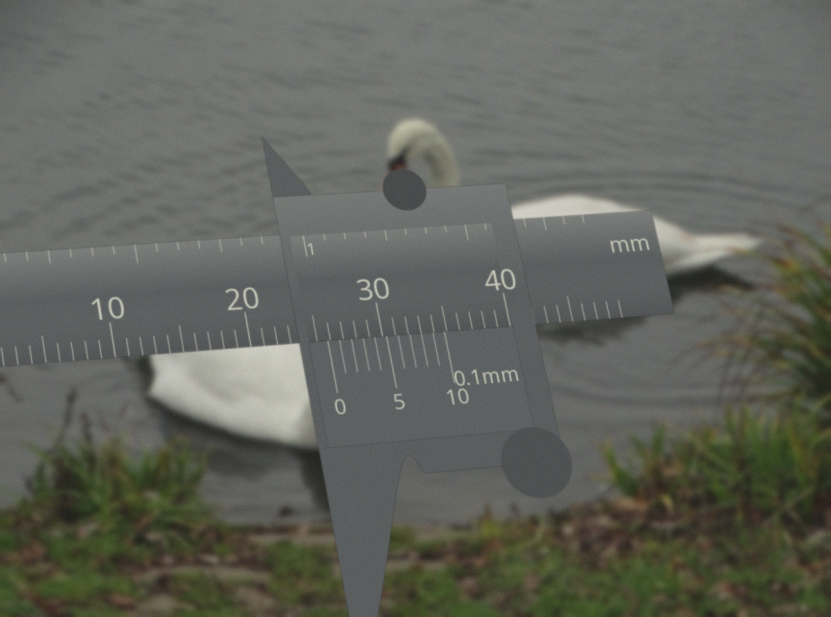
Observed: 25.8 mm
